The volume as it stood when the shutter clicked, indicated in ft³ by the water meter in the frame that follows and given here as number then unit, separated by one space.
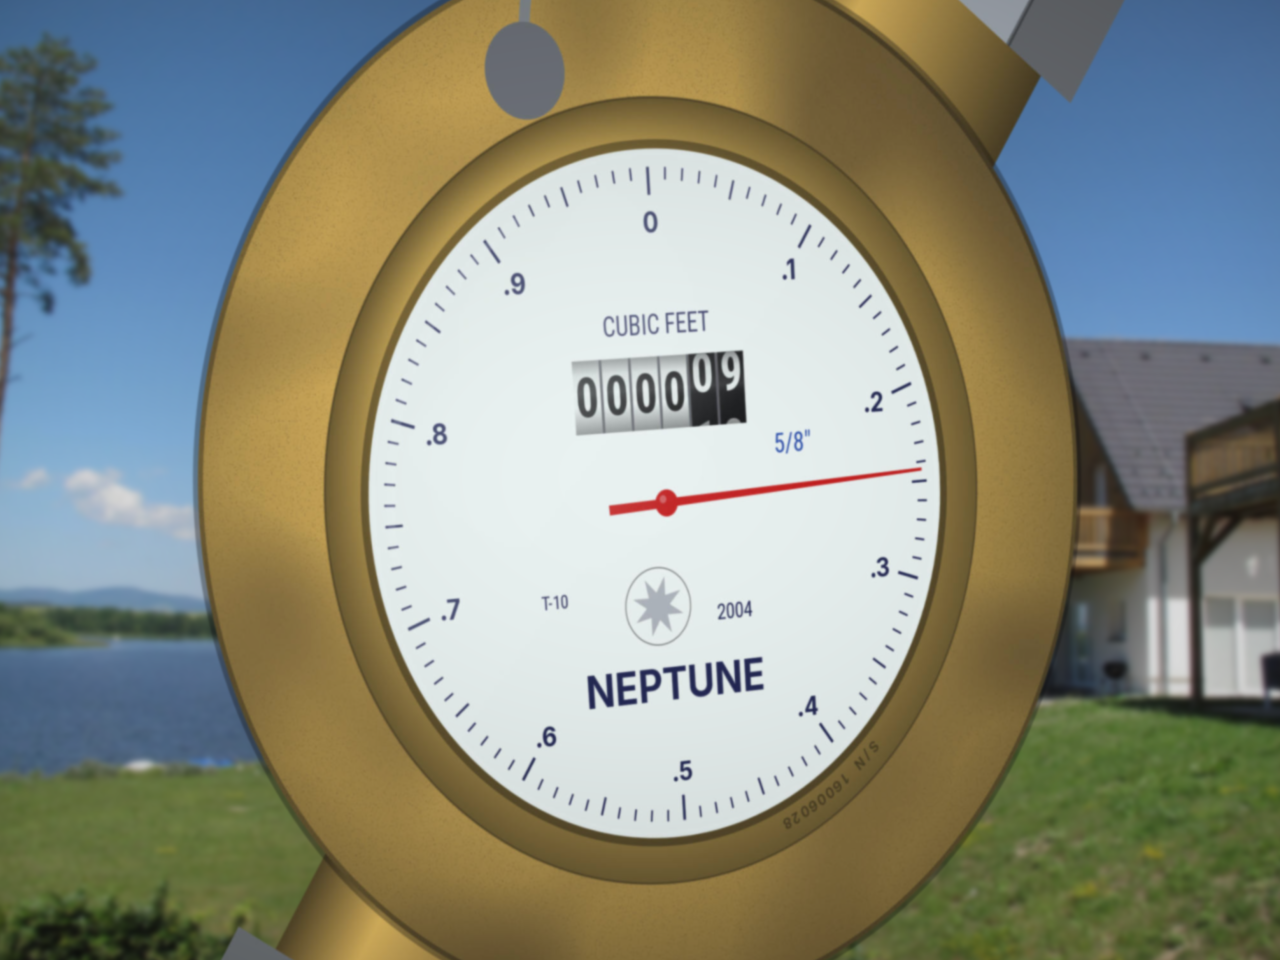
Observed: 9.24 ft³
